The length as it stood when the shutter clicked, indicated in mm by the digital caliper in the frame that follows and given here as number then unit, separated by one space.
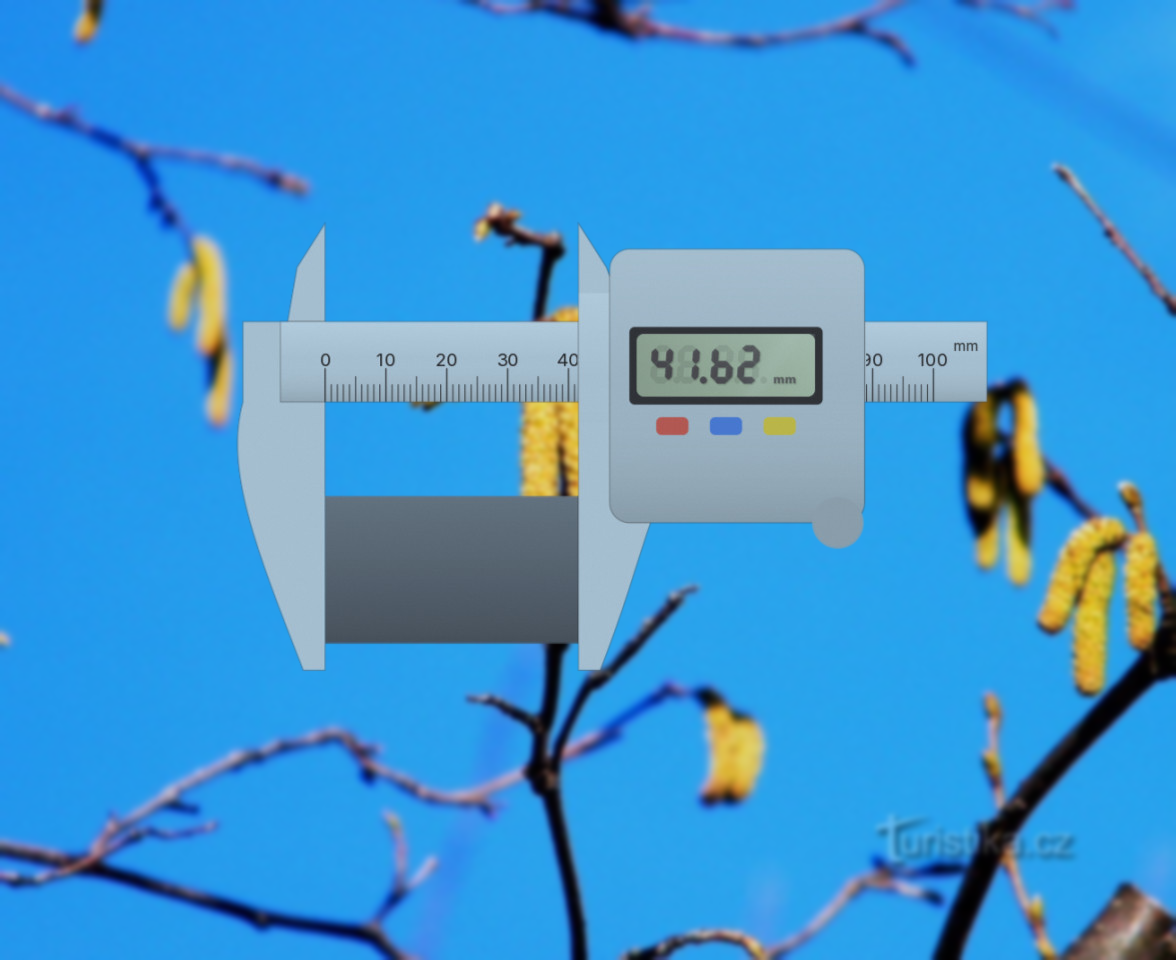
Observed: 41.62 mm
